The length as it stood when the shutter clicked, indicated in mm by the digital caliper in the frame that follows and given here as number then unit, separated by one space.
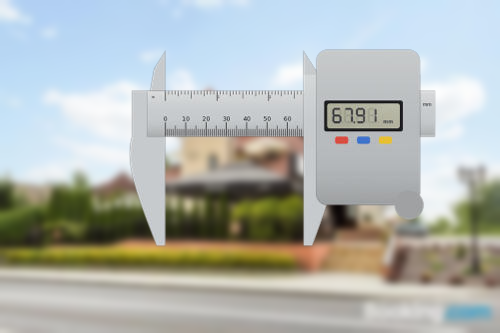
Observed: 67.91 mm
